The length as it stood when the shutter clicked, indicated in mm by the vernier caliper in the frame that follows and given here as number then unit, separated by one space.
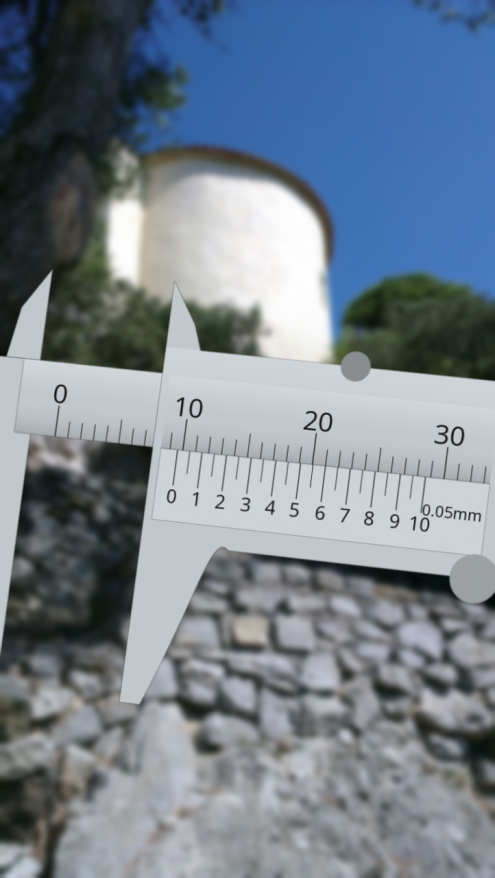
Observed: 9.6 mm
